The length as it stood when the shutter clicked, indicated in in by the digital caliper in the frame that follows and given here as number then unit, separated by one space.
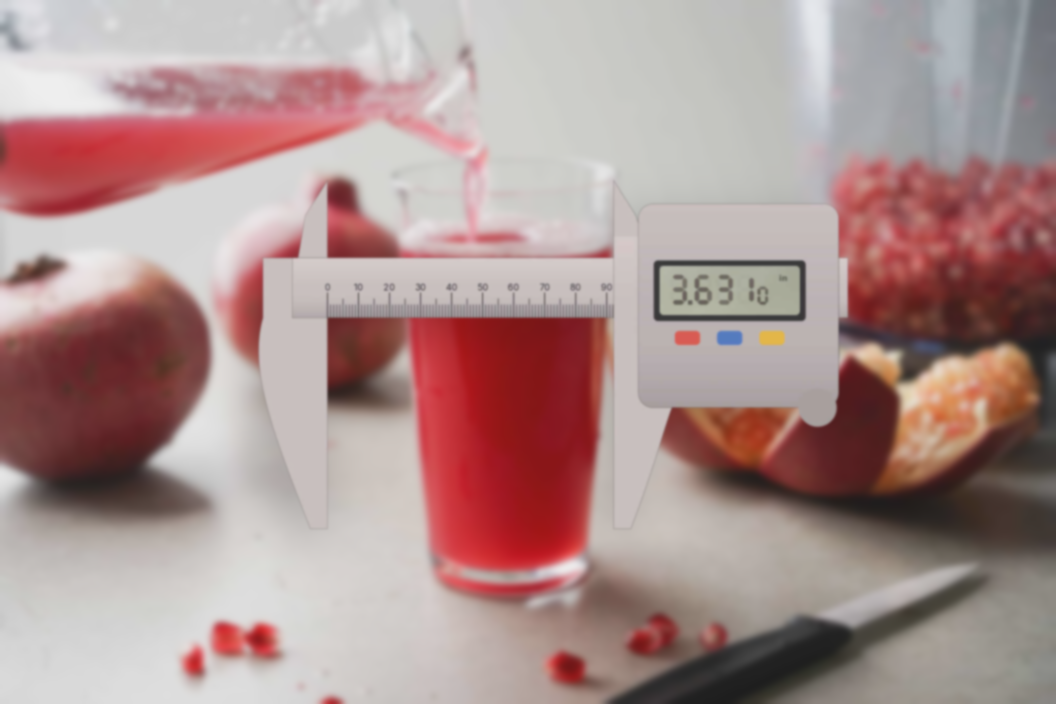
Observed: 3.6310 in
